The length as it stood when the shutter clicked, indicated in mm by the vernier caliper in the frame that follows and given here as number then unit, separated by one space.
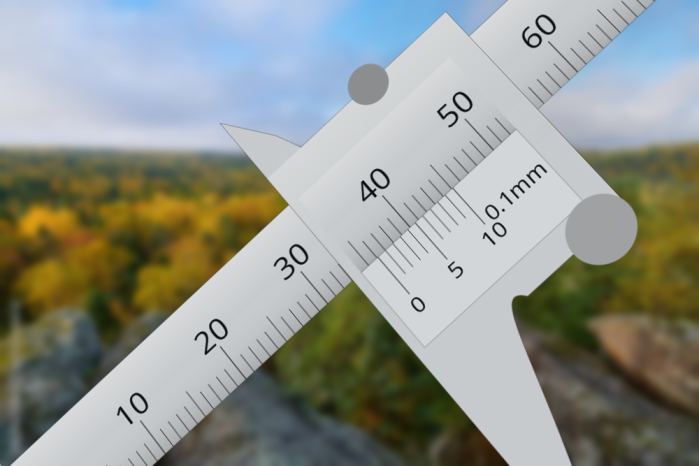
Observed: 36.1 mm
